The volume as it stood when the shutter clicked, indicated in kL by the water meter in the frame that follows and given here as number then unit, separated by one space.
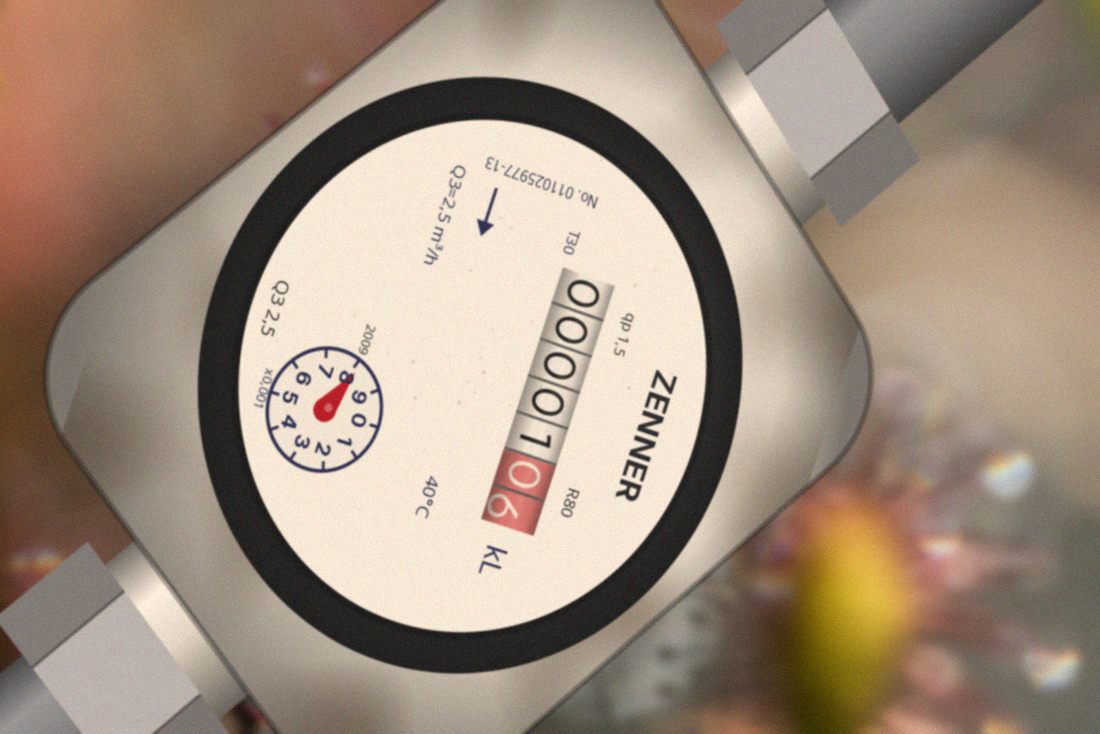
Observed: 1.058 kL
